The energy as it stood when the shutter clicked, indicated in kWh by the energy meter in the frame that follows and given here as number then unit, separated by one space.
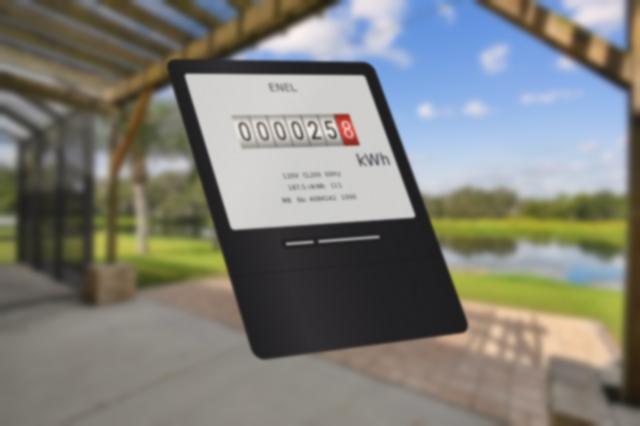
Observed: 25.8 kWh
